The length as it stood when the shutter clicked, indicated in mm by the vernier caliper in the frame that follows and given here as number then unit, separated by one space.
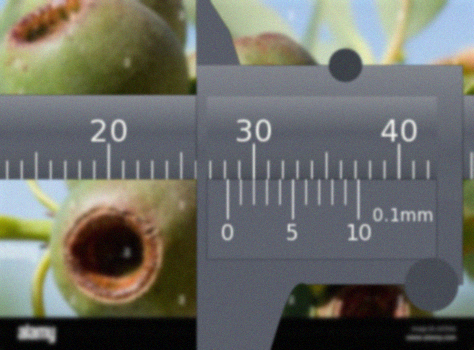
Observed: 28.2 mm
